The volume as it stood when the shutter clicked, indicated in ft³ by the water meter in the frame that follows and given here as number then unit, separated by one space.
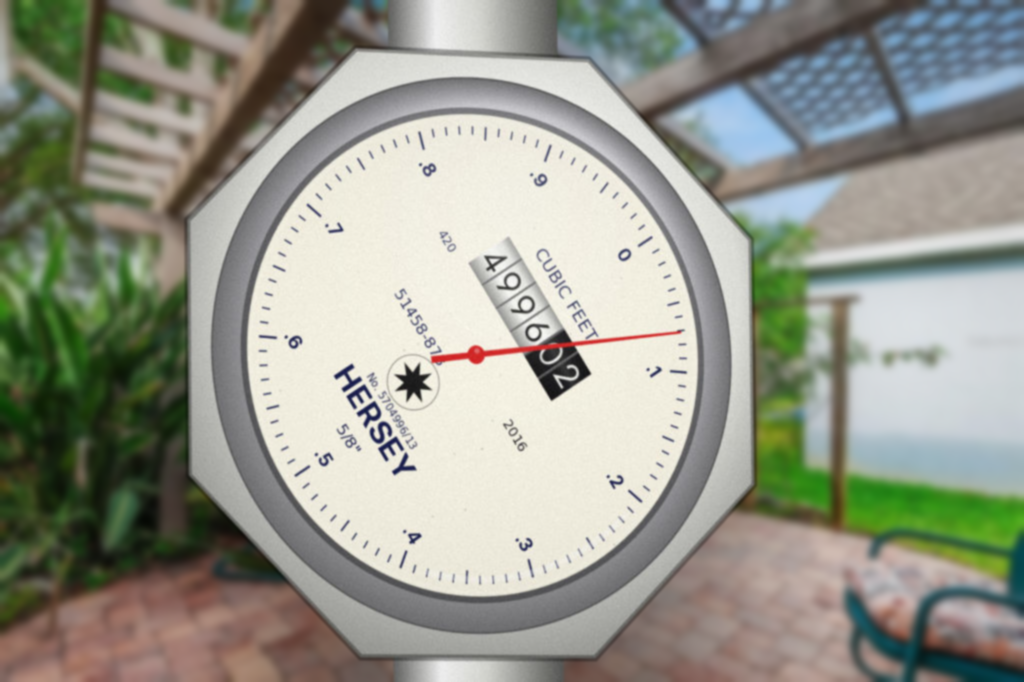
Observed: 499602.07 ft³
